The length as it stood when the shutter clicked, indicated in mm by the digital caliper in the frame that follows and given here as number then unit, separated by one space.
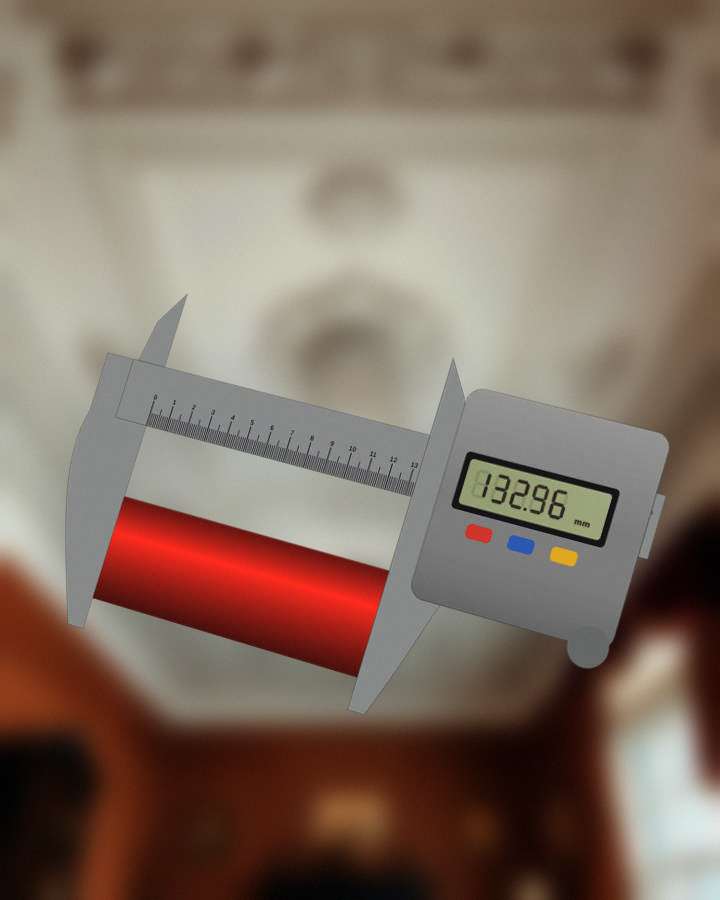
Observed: 132.96 mm
